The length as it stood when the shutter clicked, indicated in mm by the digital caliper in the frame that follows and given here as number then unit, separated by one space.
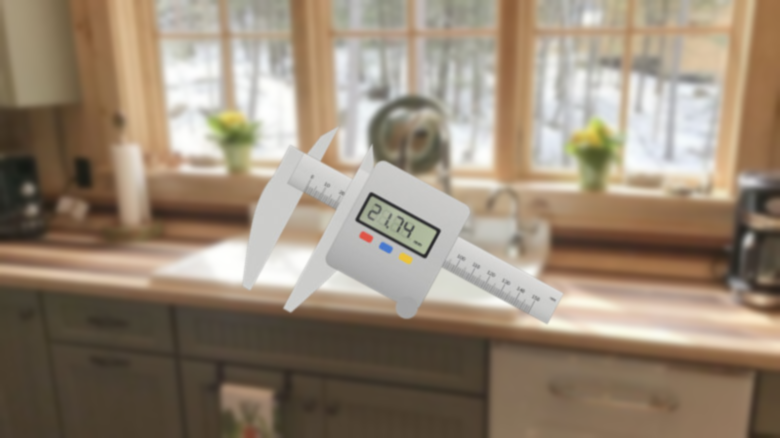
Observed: 21.74 mm
